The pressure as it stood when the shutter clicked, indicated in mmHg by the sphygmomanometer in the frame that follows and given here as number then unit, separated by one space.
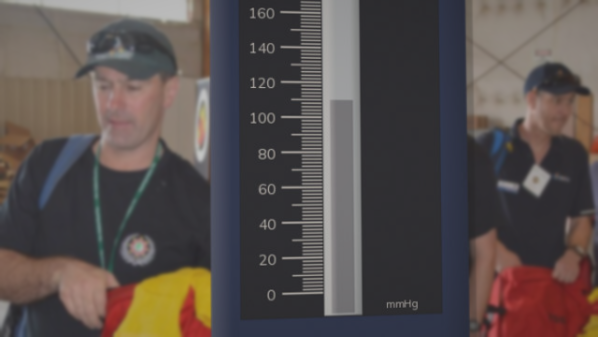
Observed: 110 mmHg
